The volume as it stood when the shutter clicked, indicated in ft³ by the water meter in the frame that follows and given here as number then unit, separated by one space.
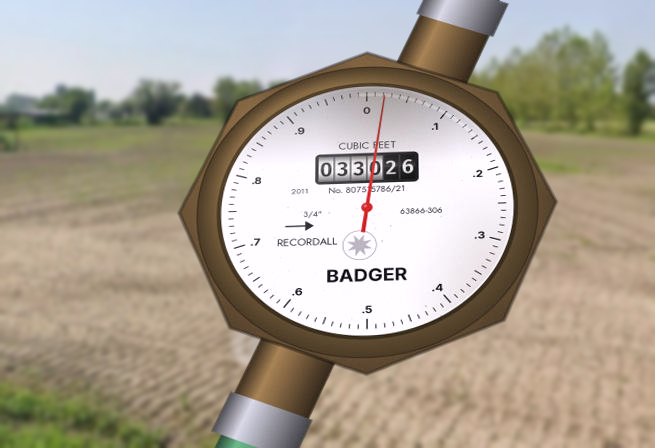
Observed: 33026.02 ft³
